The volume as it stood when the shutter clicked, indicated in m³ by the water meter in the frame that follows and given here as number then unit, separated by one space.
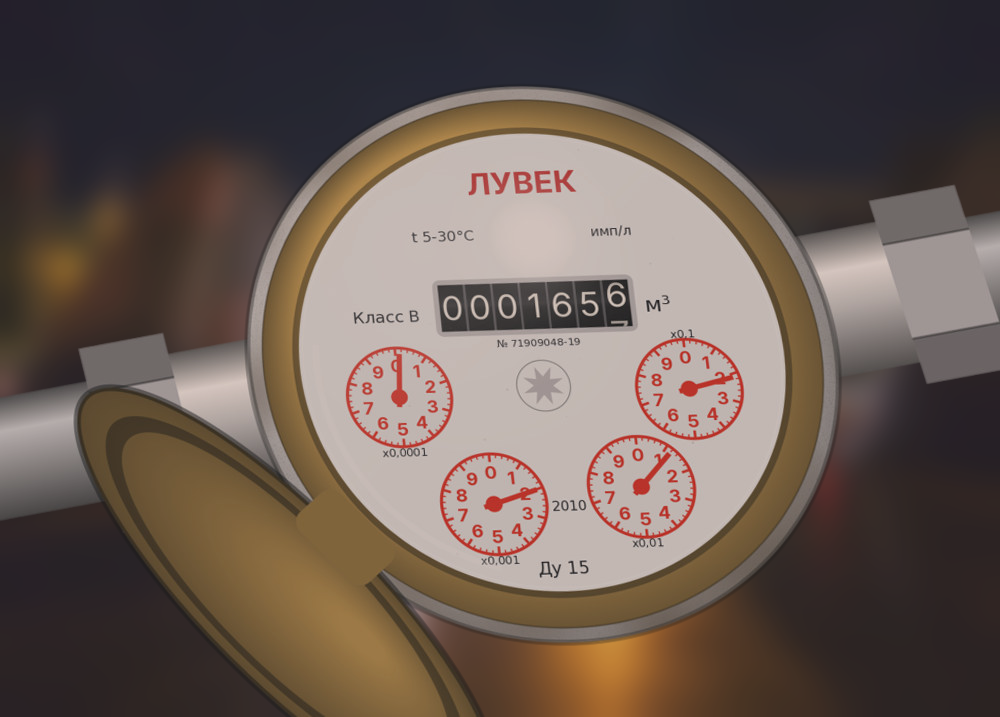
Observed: 1656.2120 m³
